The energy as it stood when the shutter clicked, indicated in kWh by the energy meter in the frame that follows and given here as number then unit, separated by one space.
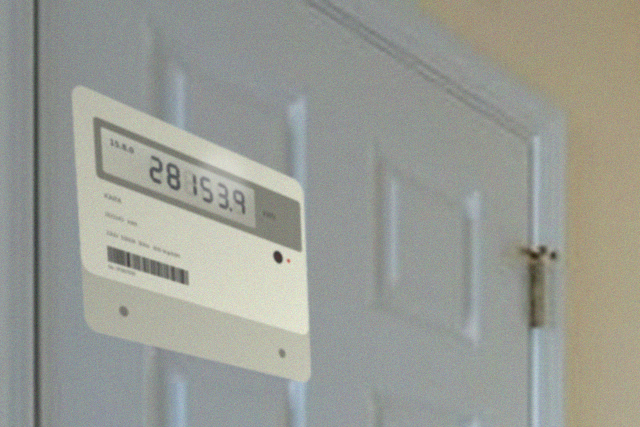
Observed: 28153.9 kWh
